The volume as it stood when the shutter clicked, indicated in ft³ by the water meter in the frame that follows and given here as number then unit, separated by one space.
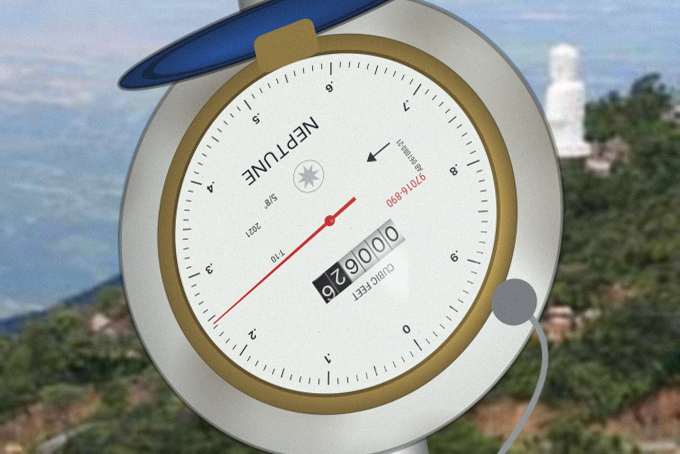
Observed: 626.24 ft³
